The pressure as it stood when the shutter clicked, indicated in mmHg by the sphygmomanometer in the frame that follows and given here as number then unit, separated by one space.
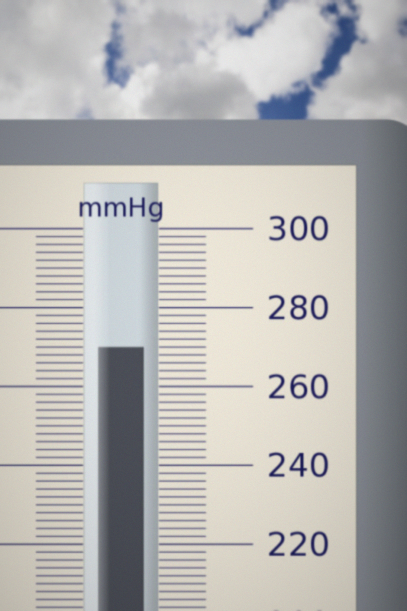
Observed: 270 mmHg
